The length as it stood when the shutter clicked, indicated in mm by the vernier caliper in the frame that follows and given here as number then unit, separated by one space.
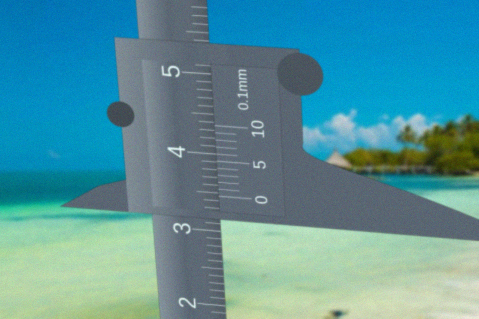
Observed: 34.6 mm
